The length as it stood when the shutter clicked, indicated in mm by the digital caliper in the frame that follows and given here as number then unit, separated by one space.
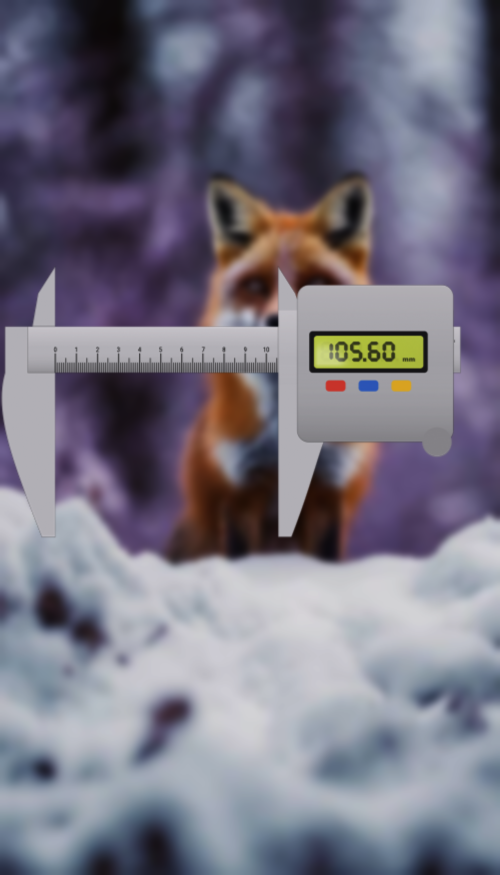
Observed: 105.60 mm
